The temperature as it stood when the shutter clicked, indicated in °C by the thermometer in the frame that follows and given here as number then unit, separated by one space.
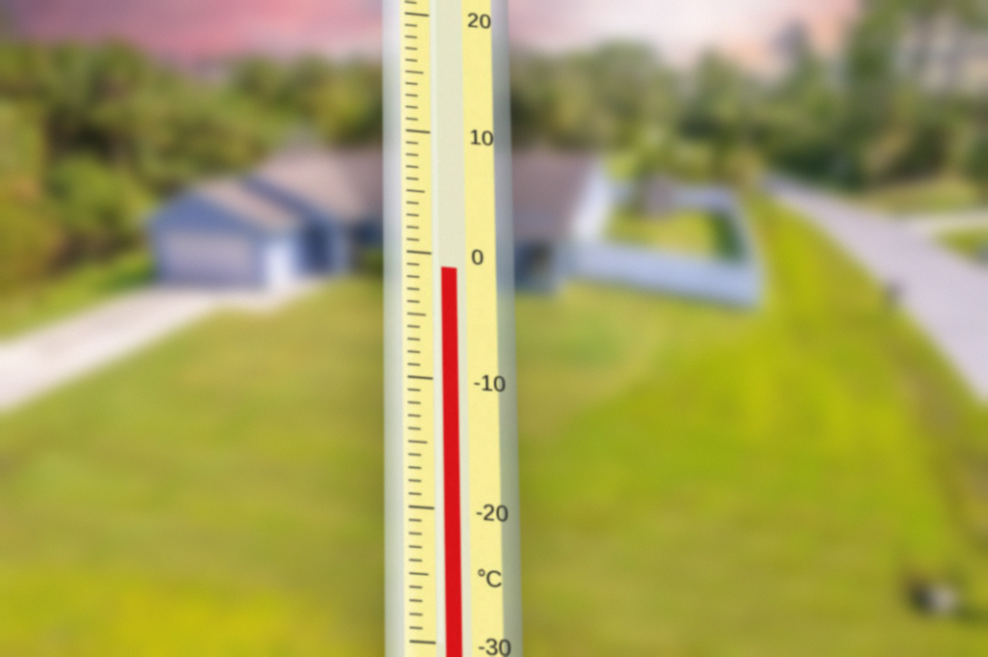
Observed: -1 °C
